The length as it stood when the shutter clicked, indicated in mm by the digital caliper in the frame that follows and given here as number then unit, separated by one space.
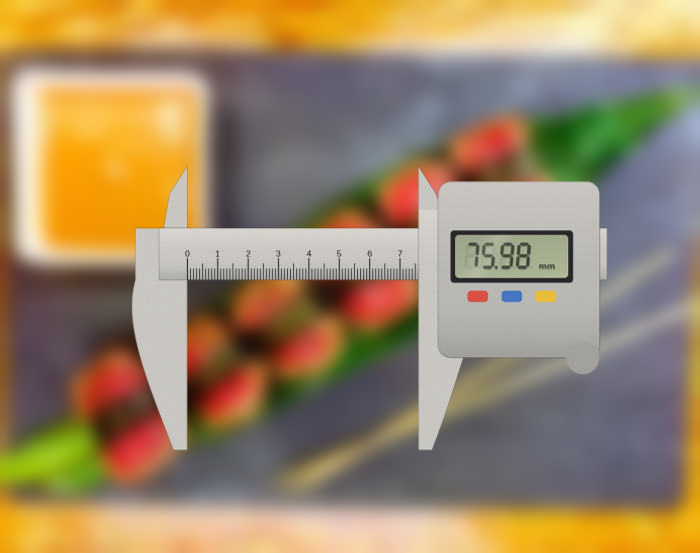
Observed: 75.98 mm
